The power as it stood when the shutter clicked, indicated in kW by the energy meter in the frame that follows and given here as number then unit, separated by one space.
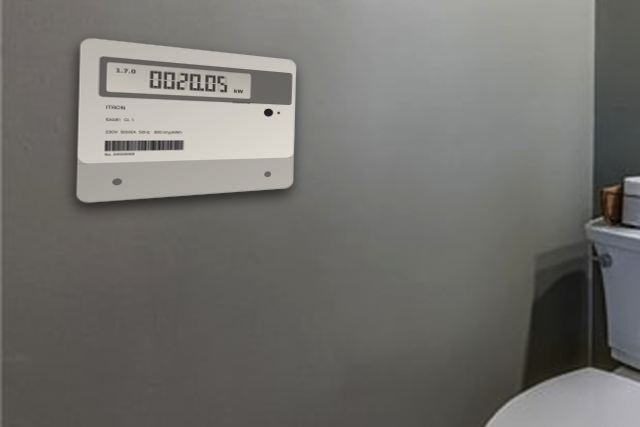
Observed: 20.05 kW
